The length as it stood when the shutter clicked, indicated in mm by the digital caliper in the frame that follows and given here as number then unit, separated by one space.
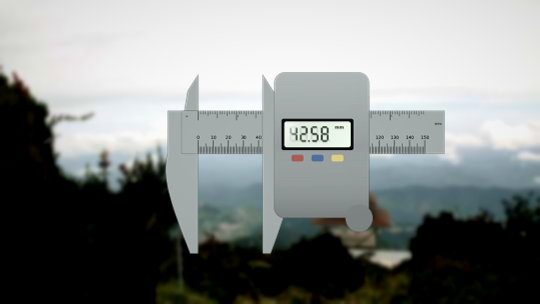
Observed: 42.58 mm
